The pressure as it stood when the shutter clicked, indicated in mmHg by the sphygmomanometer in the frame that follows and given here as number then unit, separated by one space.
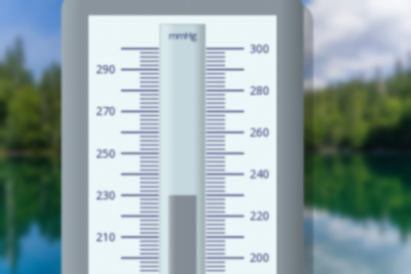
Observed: 230 mmHg
